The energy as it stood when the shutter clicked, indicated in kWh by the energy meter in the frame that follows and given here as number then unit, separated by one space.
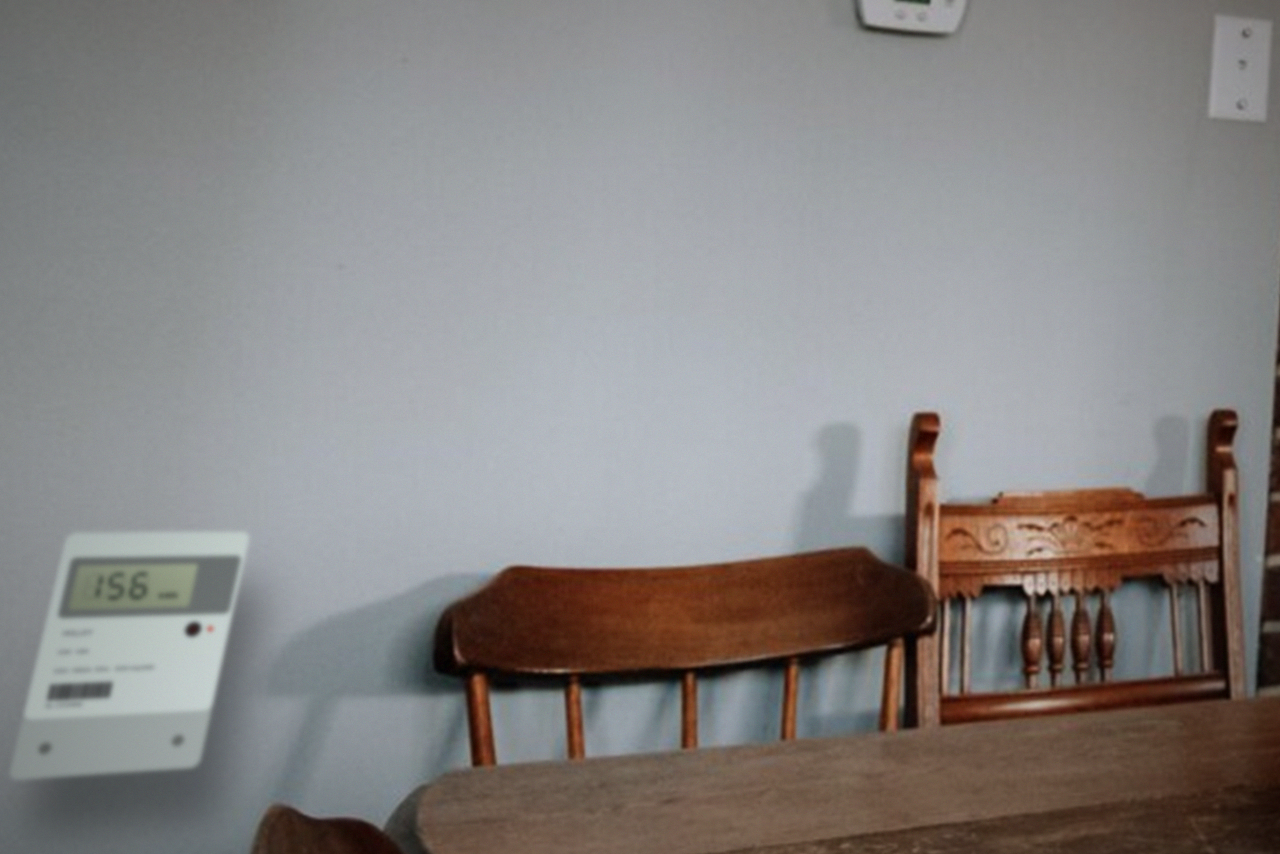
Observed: 156 kWh
